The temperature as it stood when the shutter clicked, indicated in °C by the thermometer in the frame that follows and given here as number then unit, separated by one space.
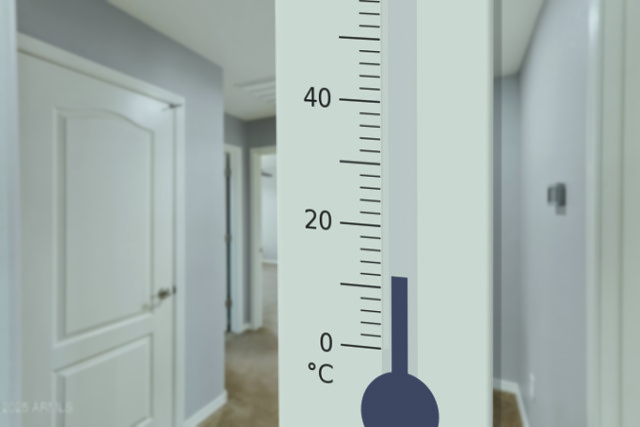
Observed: 12 °C
